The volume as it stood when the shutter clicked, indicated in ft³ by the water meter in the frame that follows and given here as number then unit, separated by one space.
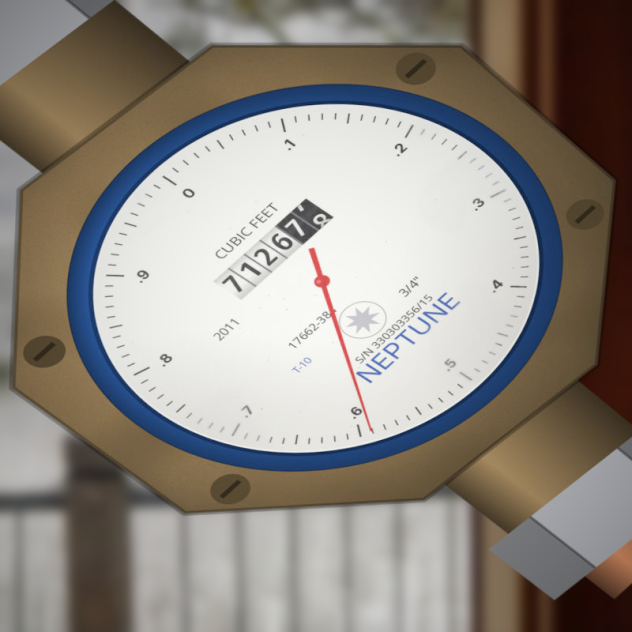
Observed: 712677.59 ft³
